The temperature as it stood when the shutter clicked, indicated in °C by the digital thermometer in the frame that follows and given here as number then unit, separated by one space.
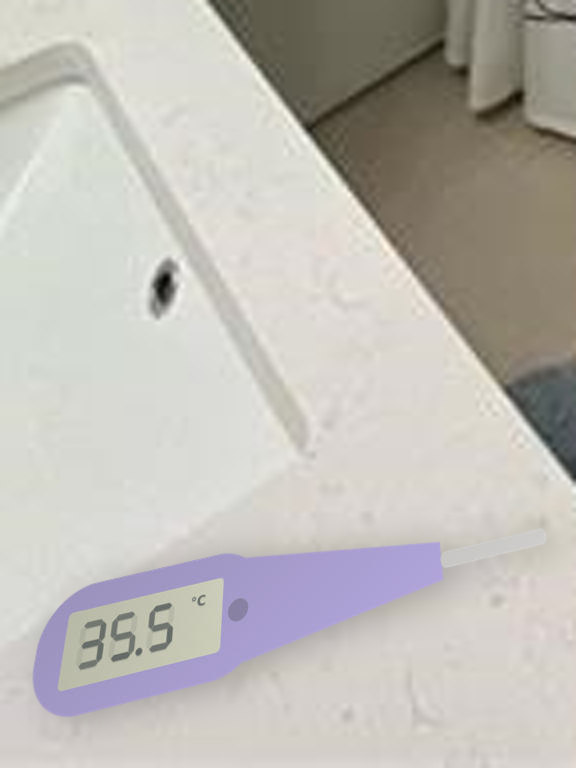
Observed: 35.5 °C
